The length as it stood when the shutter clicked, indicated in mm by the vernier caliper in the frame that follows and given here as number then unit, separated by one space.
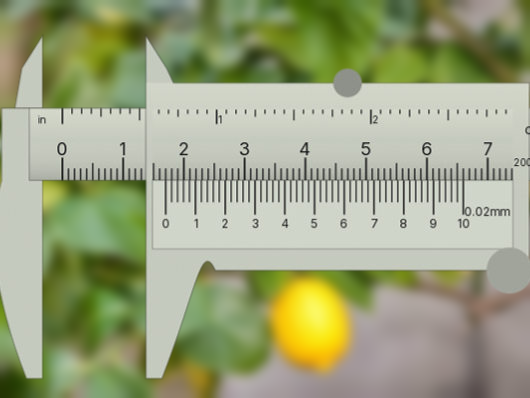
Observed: 17.0 mm
